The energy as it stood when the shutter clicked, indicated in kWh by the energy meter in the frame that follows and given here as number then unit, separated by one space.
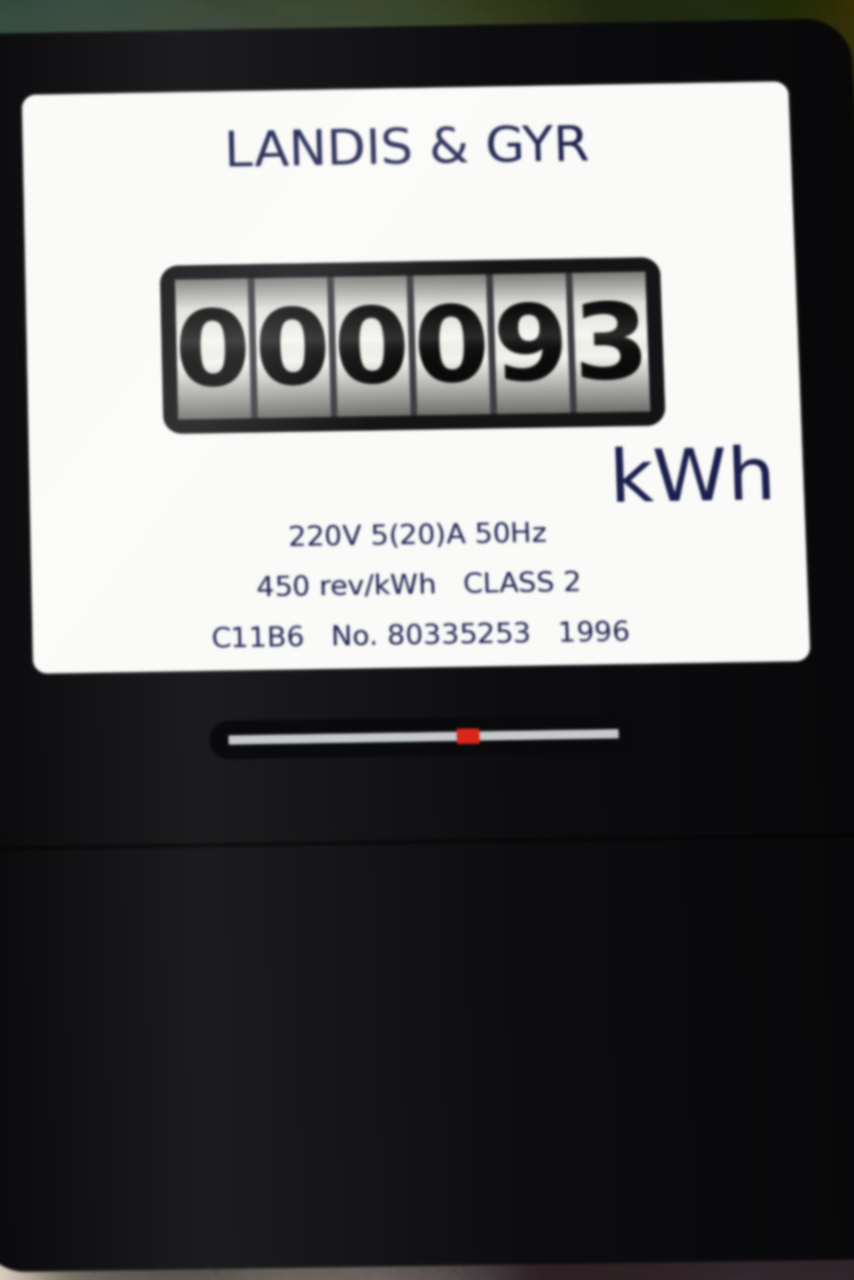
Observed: 93 kWh
